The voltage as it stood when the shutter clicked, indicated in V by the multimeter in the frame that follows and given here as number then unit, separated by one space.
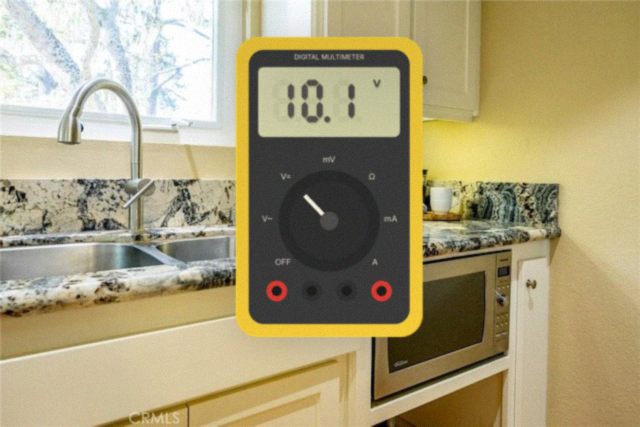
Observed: 10.1 V
